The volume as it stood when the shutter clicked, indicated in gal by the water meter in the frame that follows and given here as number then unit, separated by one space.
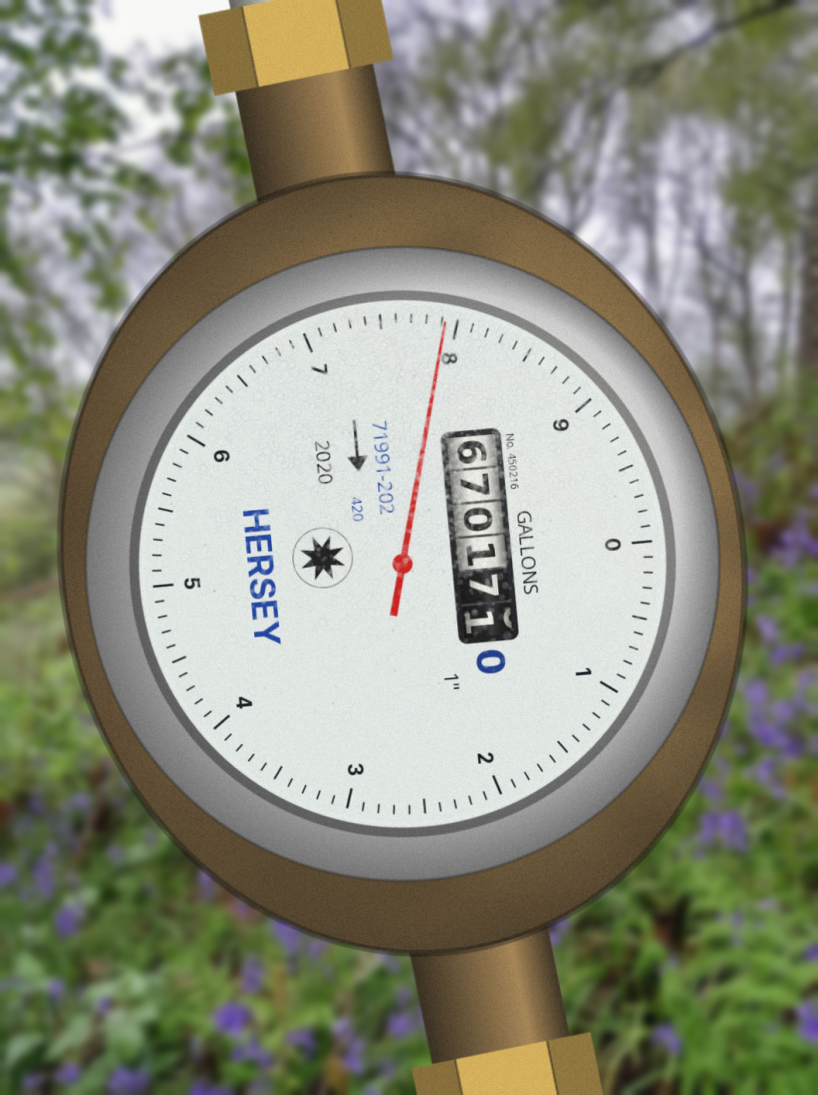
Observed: 6701707.9 gal
